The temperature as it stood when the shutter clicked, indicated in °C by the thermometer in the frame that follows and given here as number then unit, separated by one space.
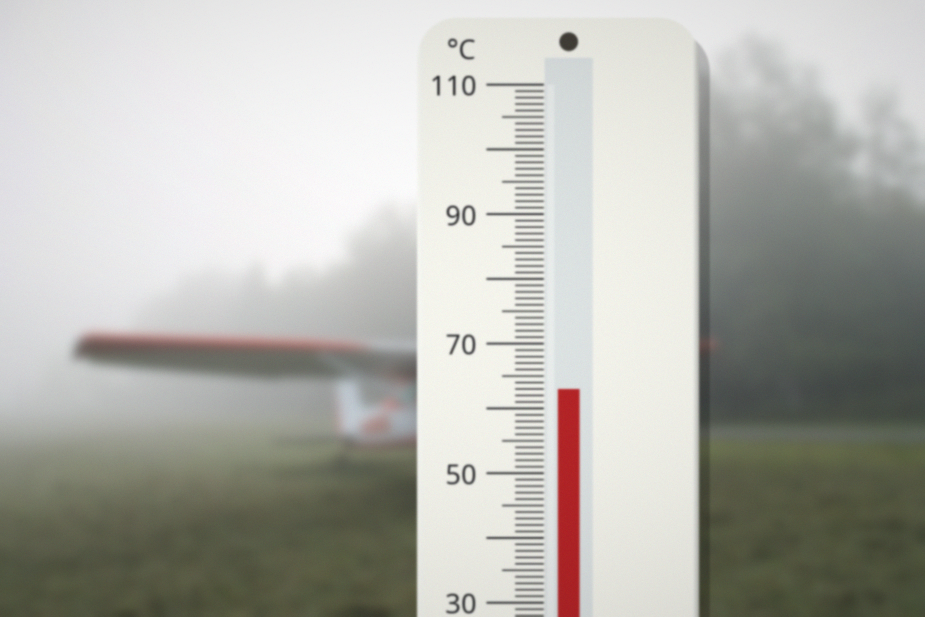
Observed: 63 °C
